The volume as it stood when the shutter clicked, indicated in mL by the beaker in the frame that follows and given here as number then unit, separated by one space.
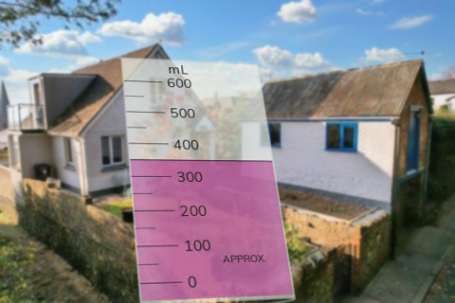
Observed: 350 mL
